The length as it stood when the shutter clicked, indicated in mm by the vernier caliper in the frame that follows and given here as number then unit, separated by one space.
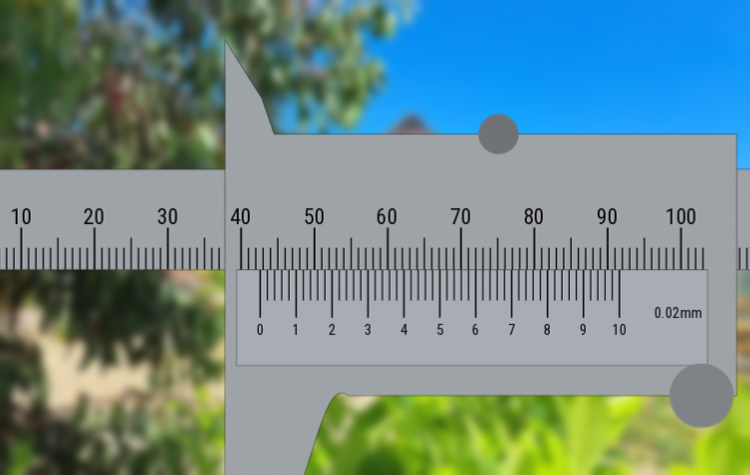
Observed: 42.6 mm
